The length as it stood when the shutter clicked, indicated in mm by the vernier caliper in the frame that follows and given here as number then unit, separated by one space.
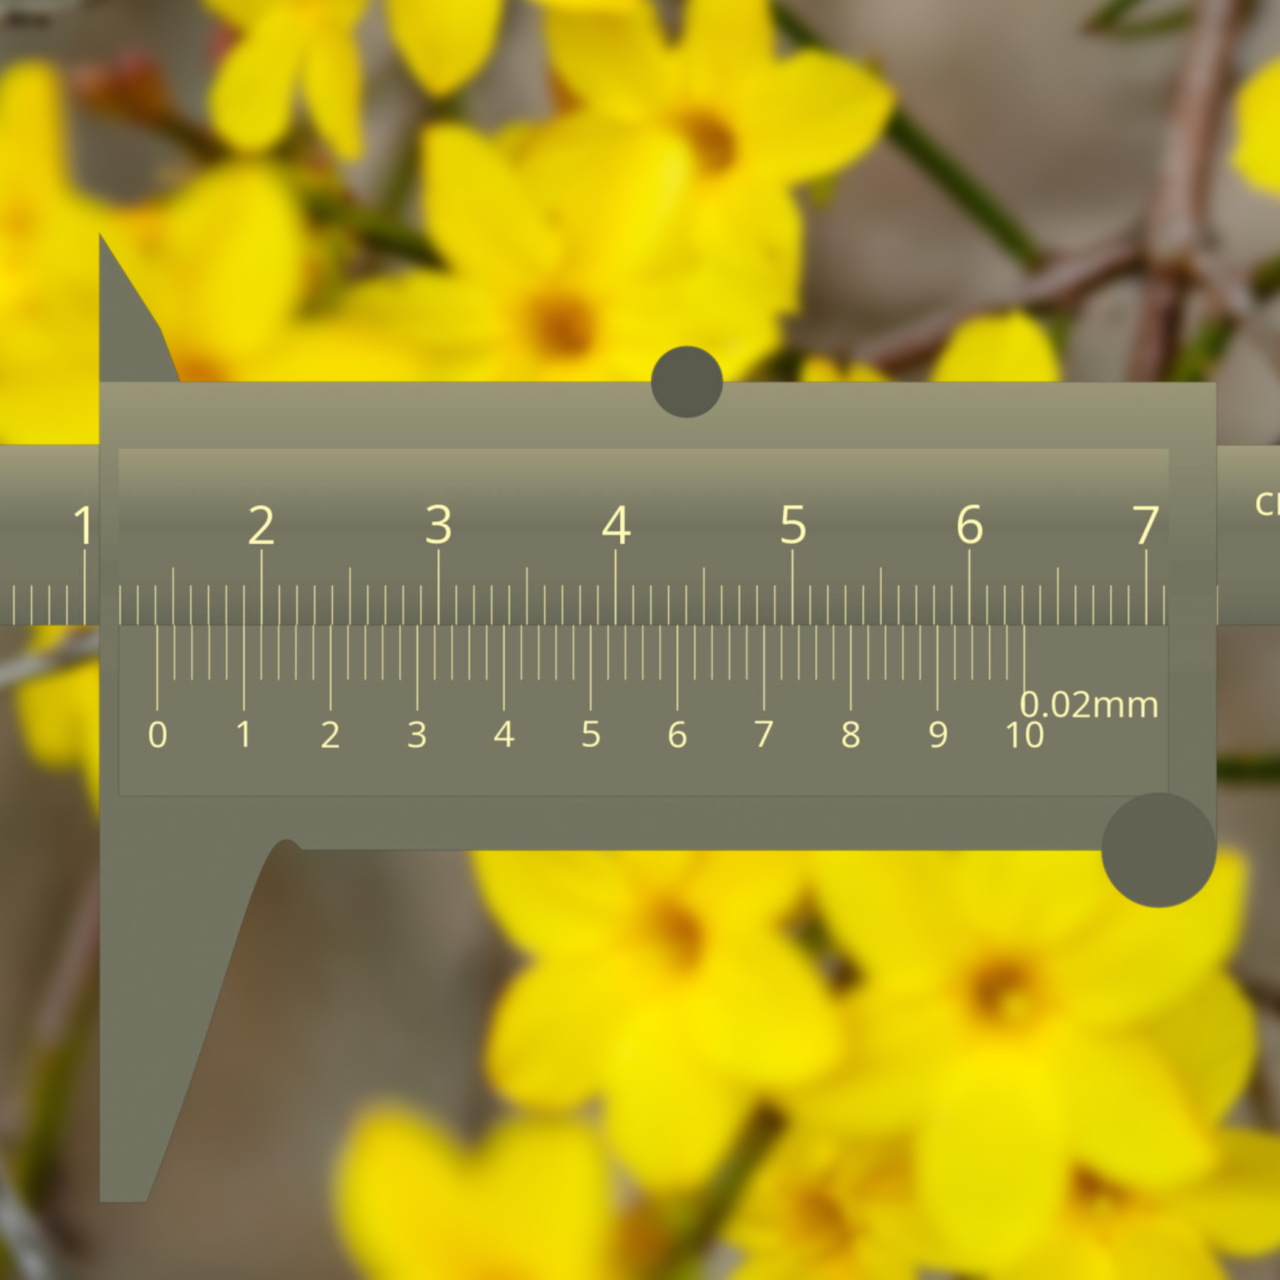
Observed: 14.1 mm
